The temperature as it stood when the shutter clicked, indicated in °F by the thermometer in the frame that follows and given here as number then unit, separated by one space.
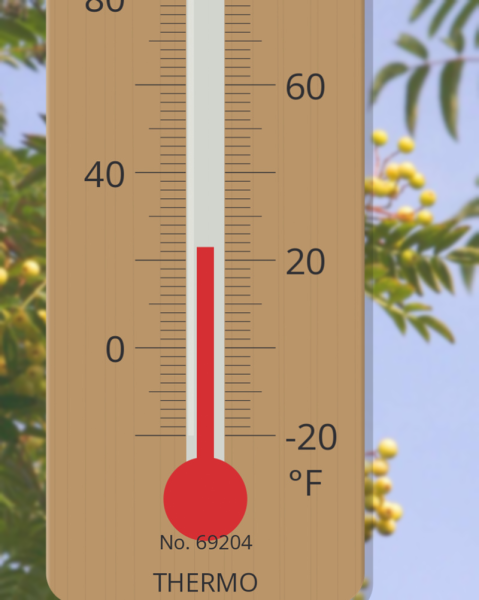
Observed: 23 °F
